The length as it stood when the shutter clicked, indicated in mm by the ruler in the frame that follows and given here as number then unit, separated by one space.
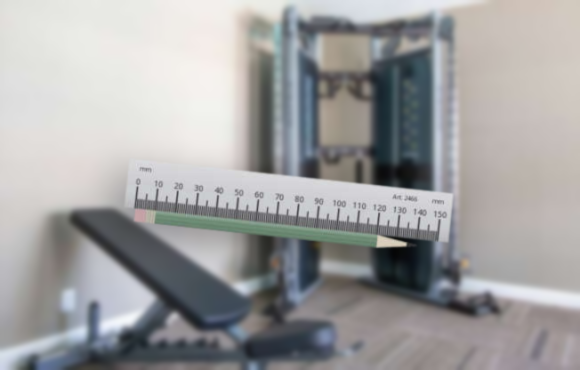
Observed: 140 mm
